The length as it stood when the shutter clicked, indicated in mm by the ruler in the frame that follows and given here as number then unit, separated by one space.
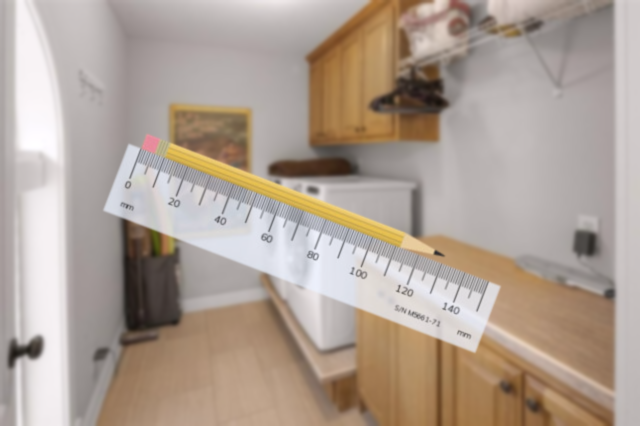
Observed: 130 mm
